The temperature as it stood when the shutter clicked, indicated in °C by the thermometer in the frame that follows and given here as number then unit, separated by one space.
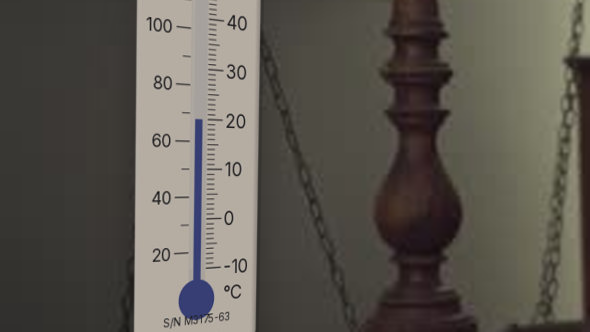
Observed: 20 °C
